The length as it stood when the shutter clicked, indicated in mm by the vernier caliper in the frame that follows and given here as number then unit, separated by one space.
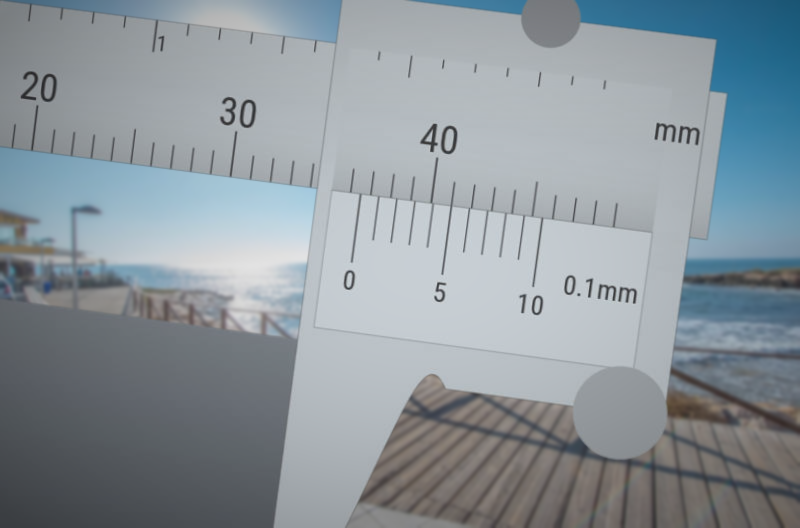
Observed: 36.5 mm
